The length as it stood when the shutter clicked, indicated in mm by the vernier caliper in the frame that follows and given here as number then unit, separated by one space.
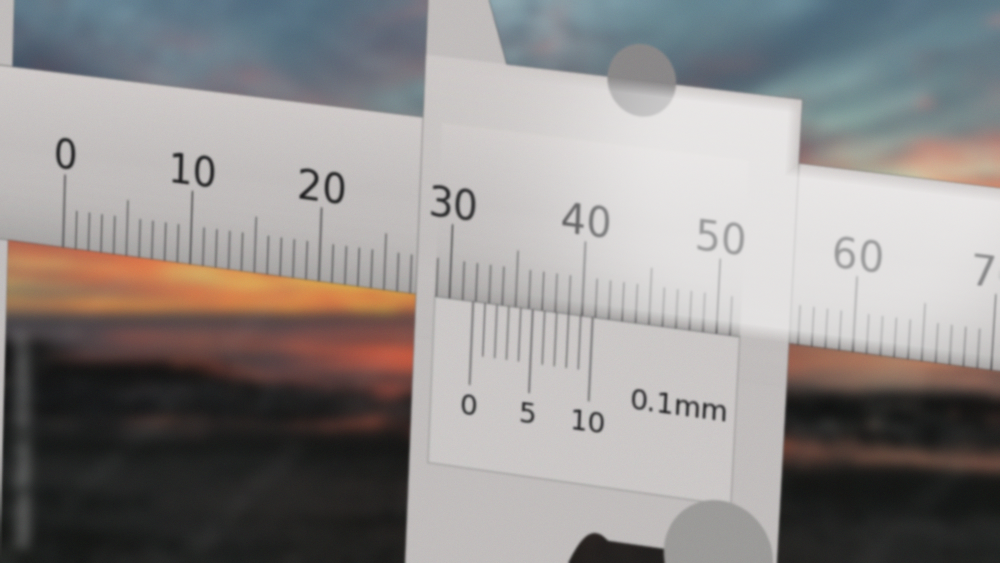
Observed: 31.8 mm
